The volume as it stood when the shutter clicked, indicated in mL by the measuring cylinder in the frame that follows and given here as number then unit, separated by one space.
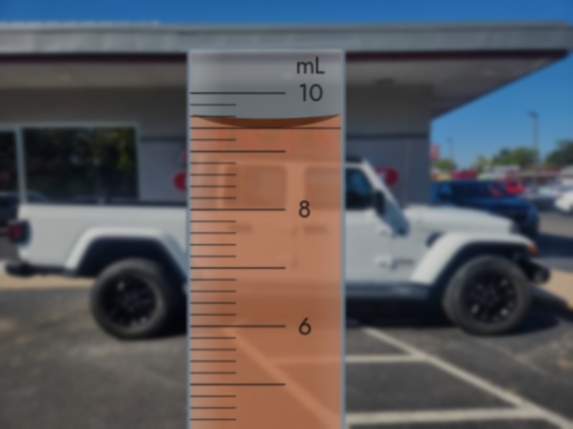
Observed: 9.4 mL
